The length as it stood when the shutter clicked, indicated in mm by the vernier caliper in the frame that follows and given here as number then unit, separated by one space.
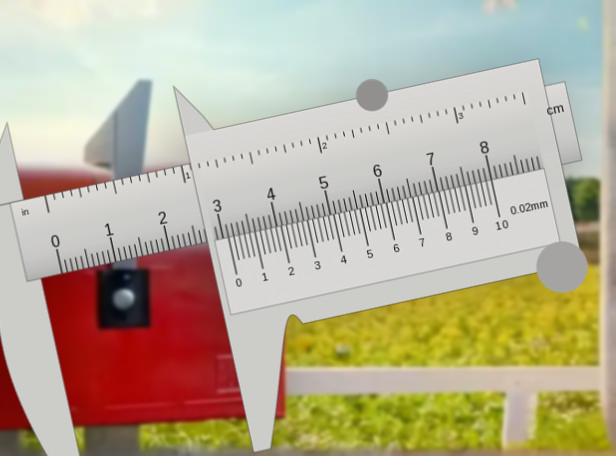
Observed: 31.0 mm
